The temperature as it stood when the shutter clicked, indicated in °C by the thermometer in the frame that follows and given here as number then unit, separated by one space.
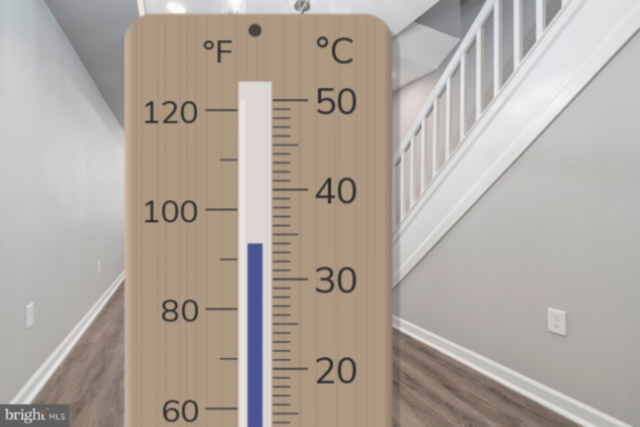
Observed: 34 °C
